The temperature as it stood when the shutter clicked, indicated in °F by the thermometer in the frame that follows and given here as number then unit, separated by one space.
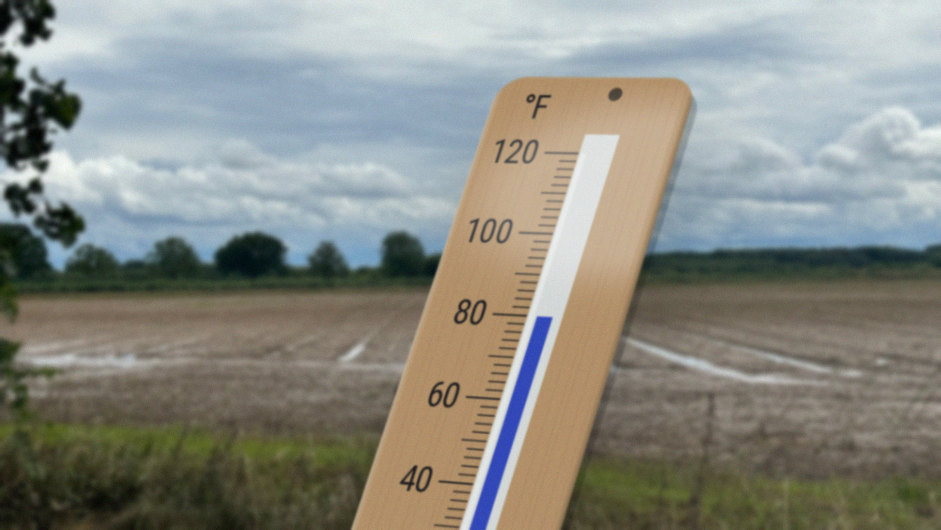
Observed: 80 °F
